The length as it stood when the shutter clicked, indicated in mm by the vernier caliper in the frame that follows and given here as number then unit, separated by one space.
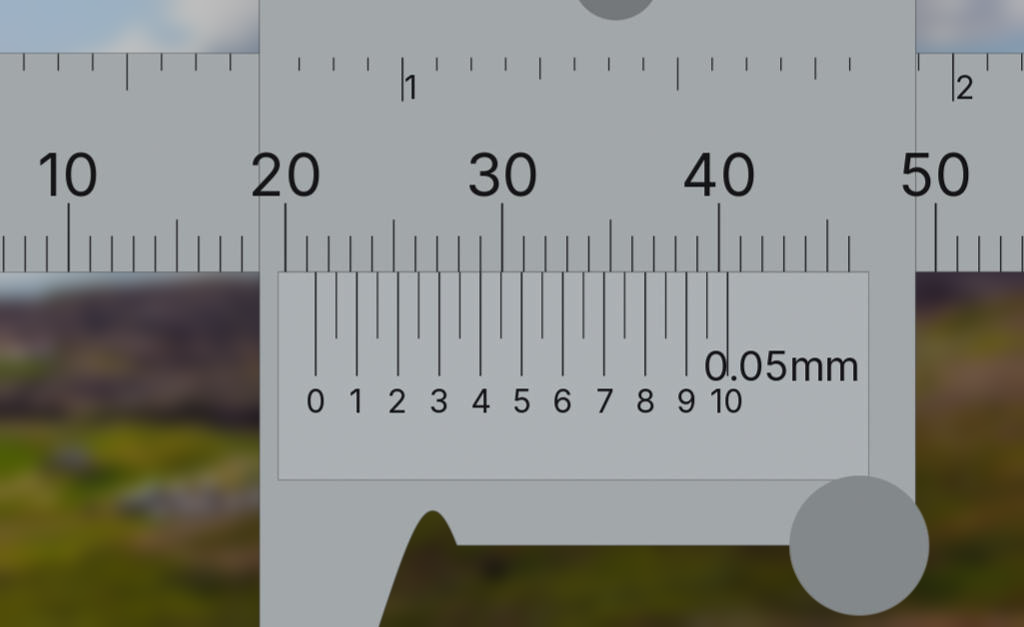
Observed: 21.4 mm
